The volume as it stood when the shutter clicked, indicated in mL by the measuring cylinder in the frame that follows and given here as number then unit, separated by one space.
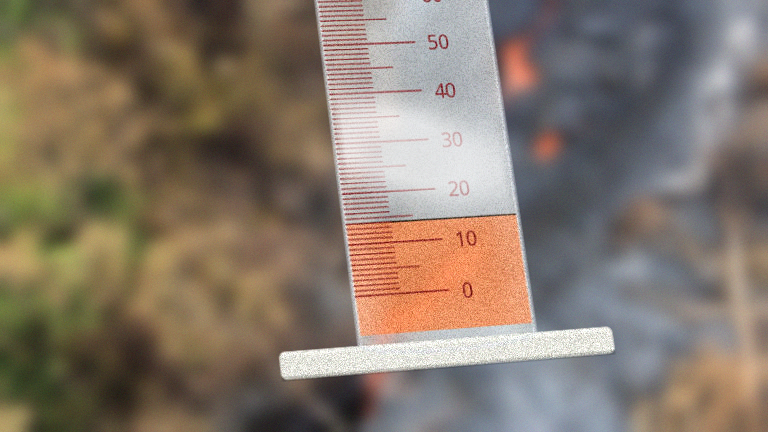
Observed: 14 mL
